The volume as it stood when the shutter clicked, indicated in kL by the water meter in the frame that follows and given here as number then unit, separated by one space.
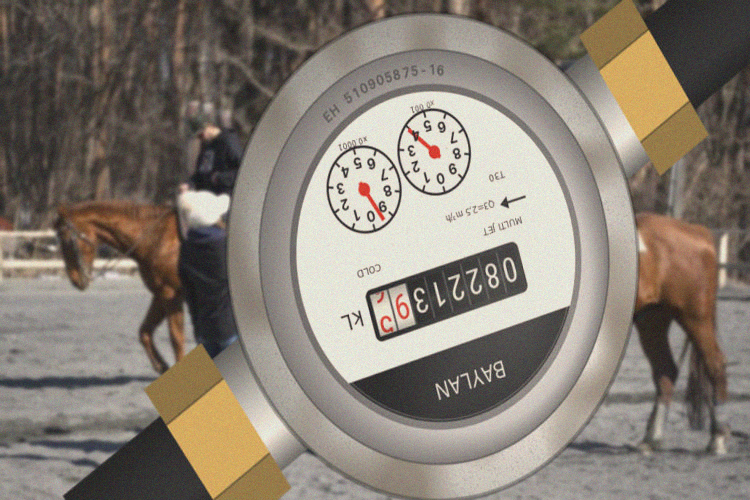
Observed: 82213.9539 kL
